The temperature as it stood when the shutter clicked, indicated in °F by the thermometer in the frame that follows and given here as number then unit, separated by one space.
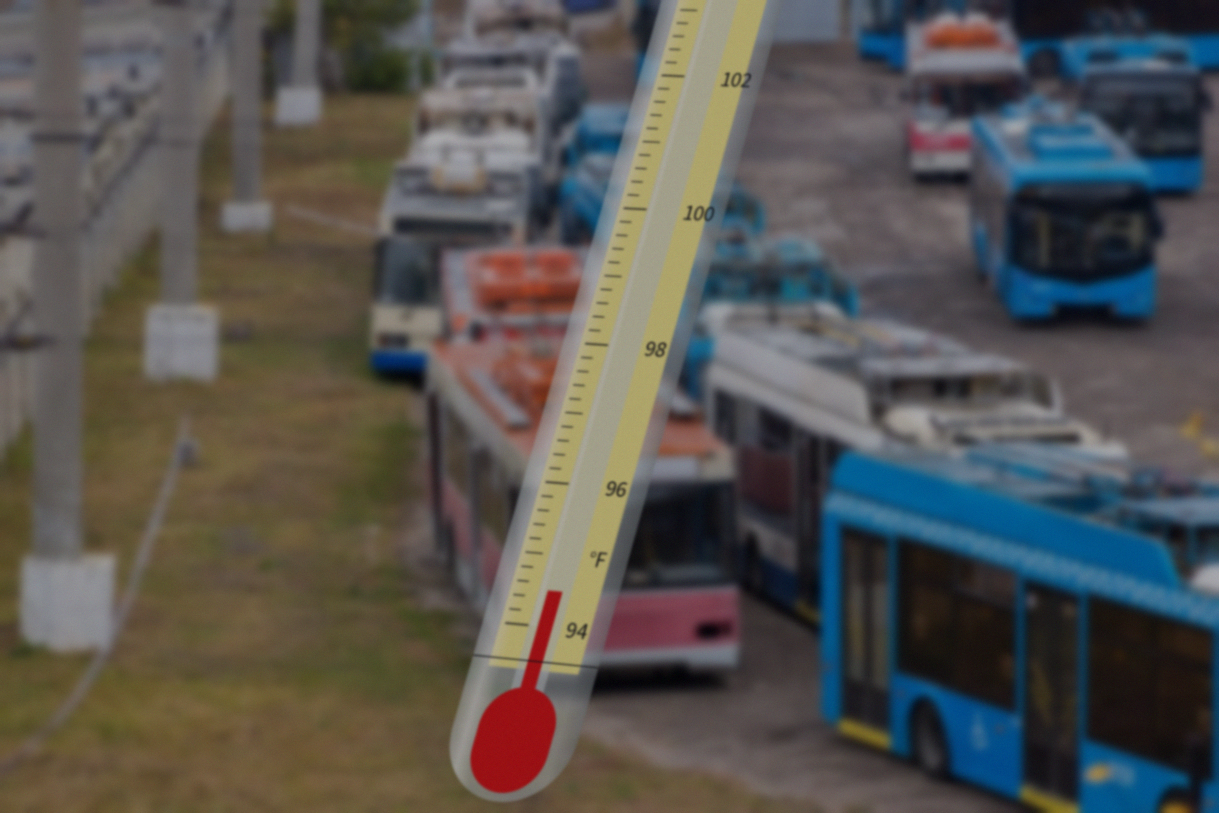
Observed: 94.5 °F
